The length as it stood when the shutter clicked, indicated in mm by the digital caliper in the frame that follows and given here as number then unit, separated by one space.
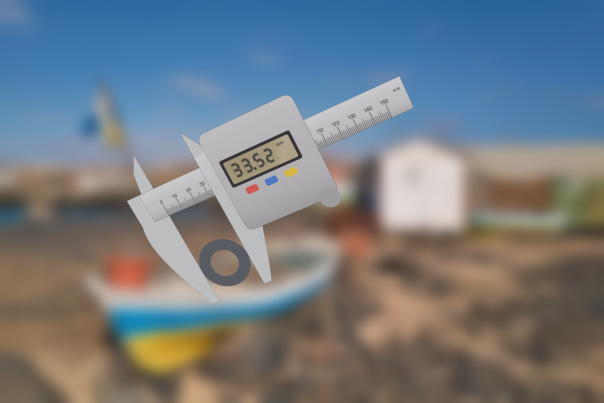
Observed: 33.52 mm
